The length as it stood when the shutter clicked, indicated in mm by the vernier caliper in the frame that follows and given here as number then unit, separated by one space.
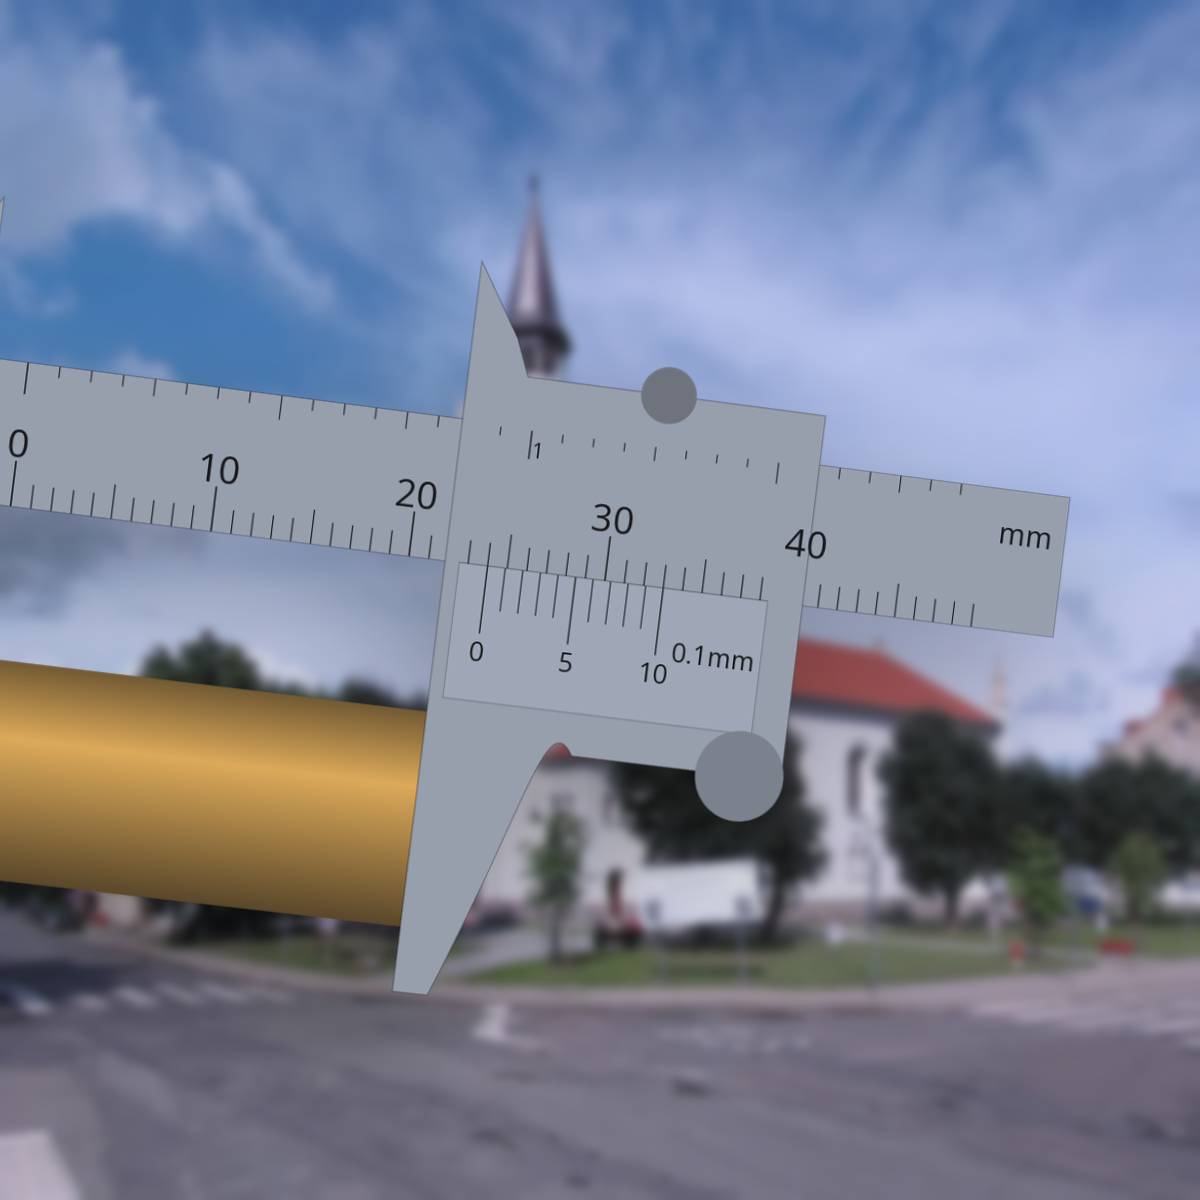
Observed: 24.0 mm
